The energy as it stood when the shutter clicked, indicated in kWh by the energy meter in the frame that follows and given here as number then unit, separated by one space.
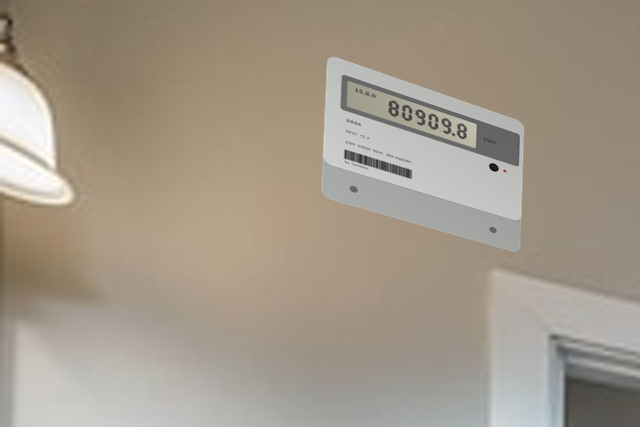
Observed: 80909.8 kWh
